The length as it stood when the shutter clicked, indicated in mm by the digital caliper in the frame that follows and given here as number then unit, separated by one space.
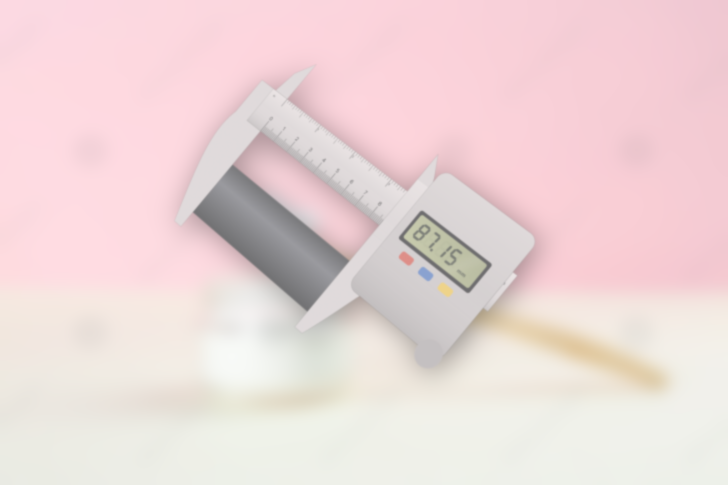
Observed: 87.15 mm
